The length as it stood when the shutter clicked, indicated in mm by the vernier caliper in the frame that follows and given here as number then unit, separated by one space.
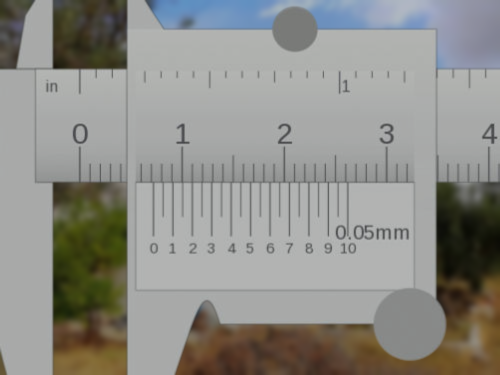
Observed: 7.2 mm
